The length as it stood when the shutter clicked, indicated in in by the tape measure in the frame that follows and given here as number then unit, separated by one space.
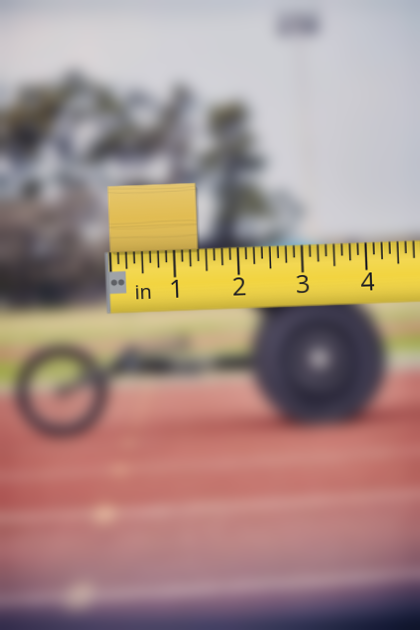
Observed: 1.375 in
